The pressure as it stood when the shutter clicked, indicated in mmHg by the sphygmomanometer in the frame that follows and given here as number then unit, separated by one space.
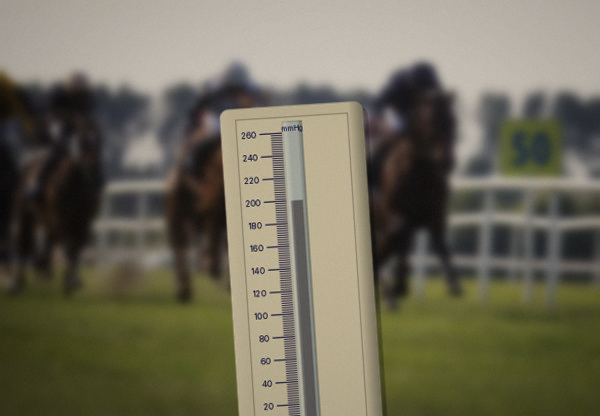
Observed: 200 mmHg
